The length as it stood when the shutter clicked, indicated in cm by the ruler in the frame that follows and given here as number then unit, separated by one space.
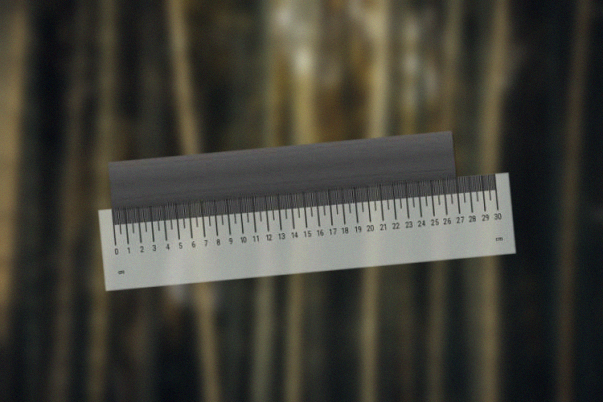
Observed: 27 cm
